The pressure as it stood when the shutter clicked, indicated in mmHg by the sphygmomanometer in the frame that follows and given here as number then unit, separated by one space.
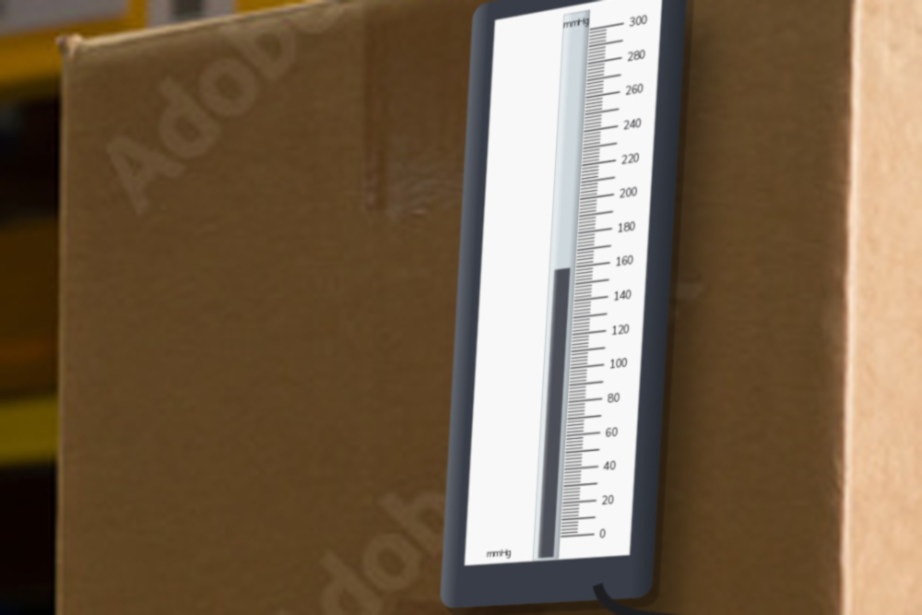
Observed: 160 mmHg
